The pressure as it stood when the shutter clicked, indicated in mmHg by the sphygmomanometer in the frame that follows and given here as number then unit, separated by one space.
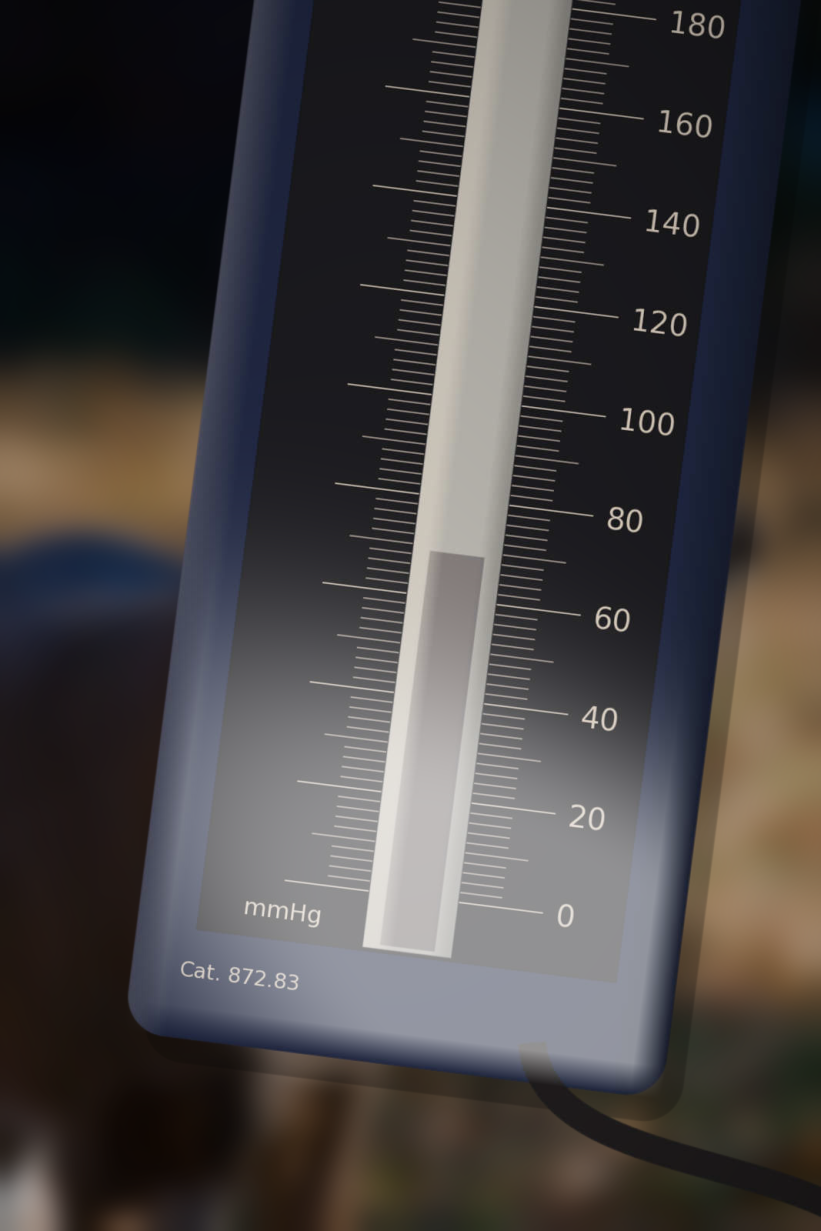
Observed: 69 mmHg
